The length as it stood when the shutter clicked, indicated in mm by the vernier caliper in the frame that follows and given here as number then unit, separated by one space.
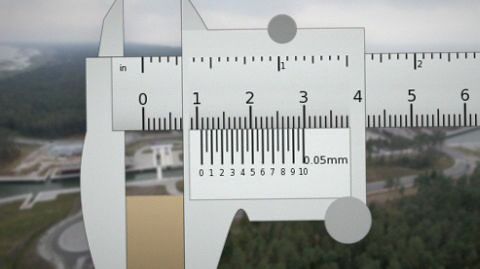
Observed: 10.8 mm
